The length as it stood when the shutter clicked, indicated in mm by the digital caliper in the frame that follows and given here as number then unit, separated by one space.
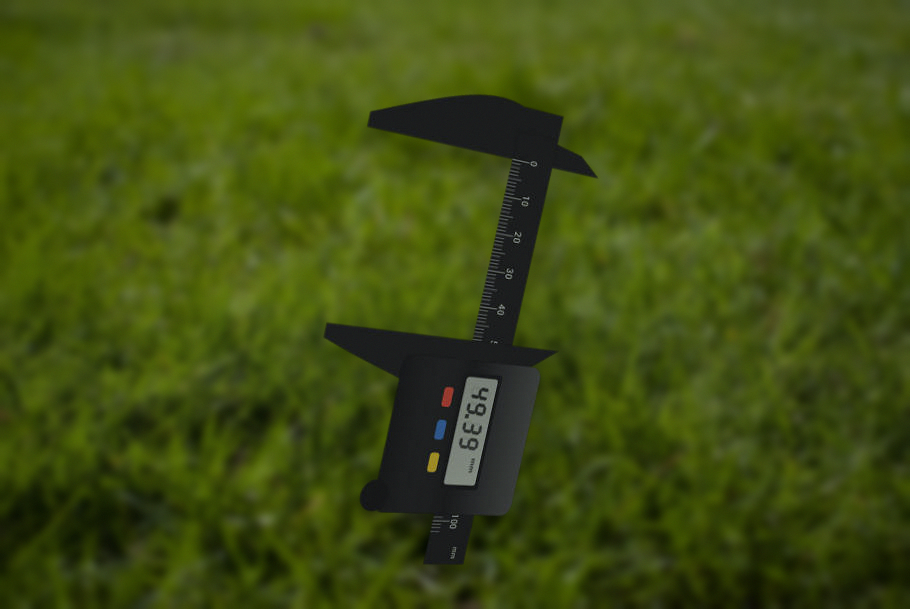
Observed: 49.39 mm
